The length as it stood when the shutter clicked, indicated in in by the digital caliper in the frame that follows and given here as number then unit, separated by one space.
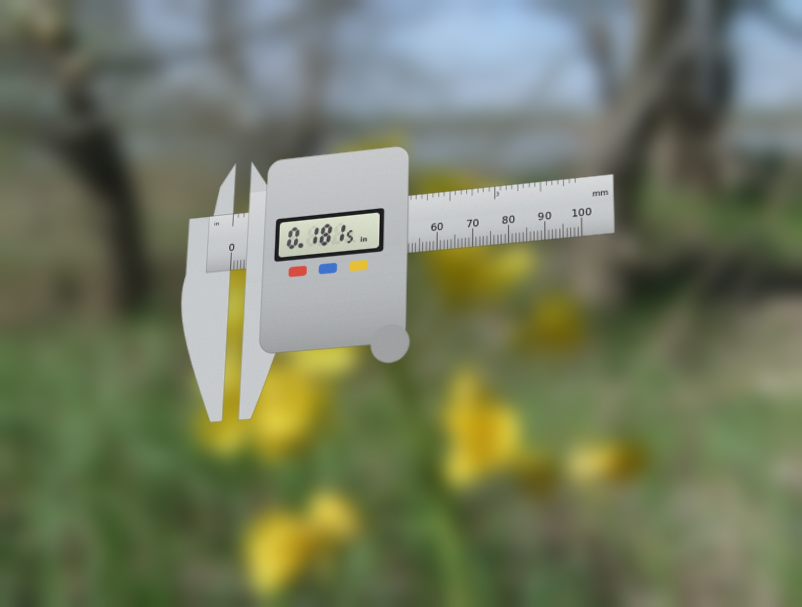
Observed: 0.1815 in
